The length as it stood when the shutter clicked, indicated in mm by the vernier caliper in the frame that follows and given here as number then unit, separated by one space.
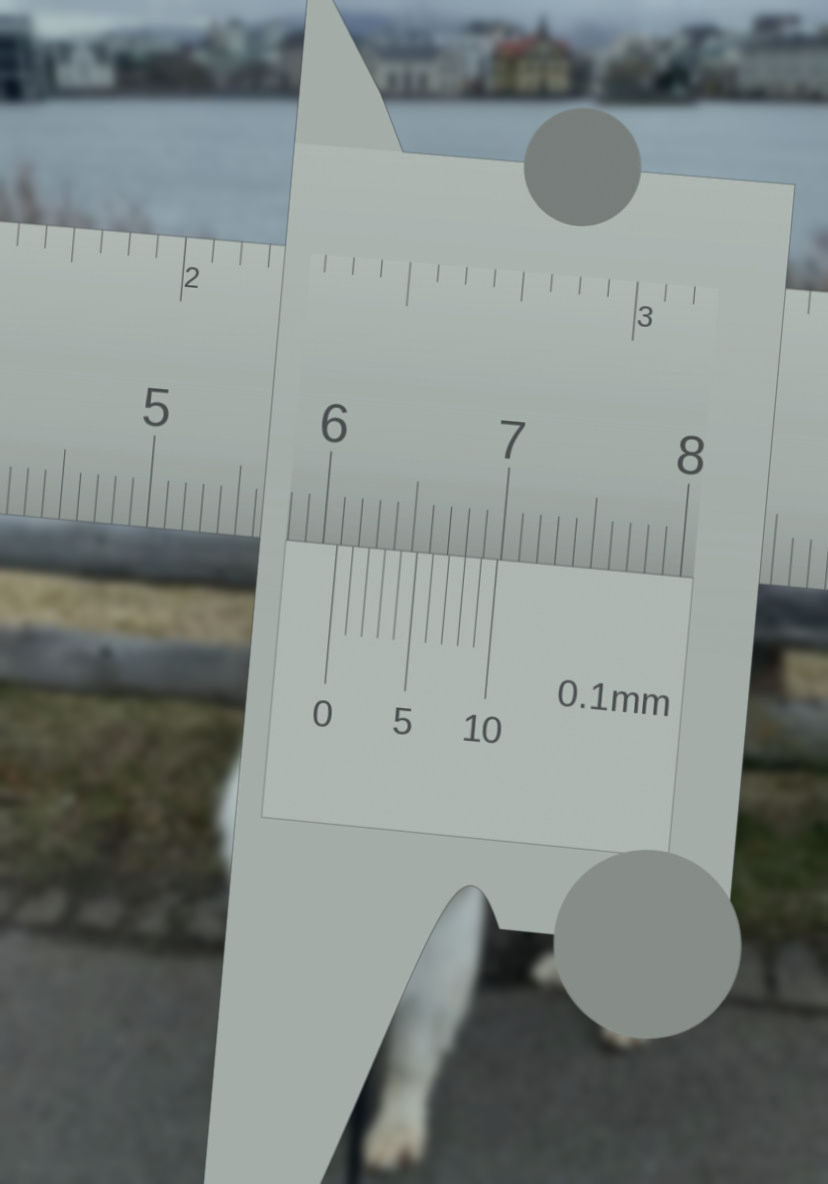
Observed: 60.8 mm
